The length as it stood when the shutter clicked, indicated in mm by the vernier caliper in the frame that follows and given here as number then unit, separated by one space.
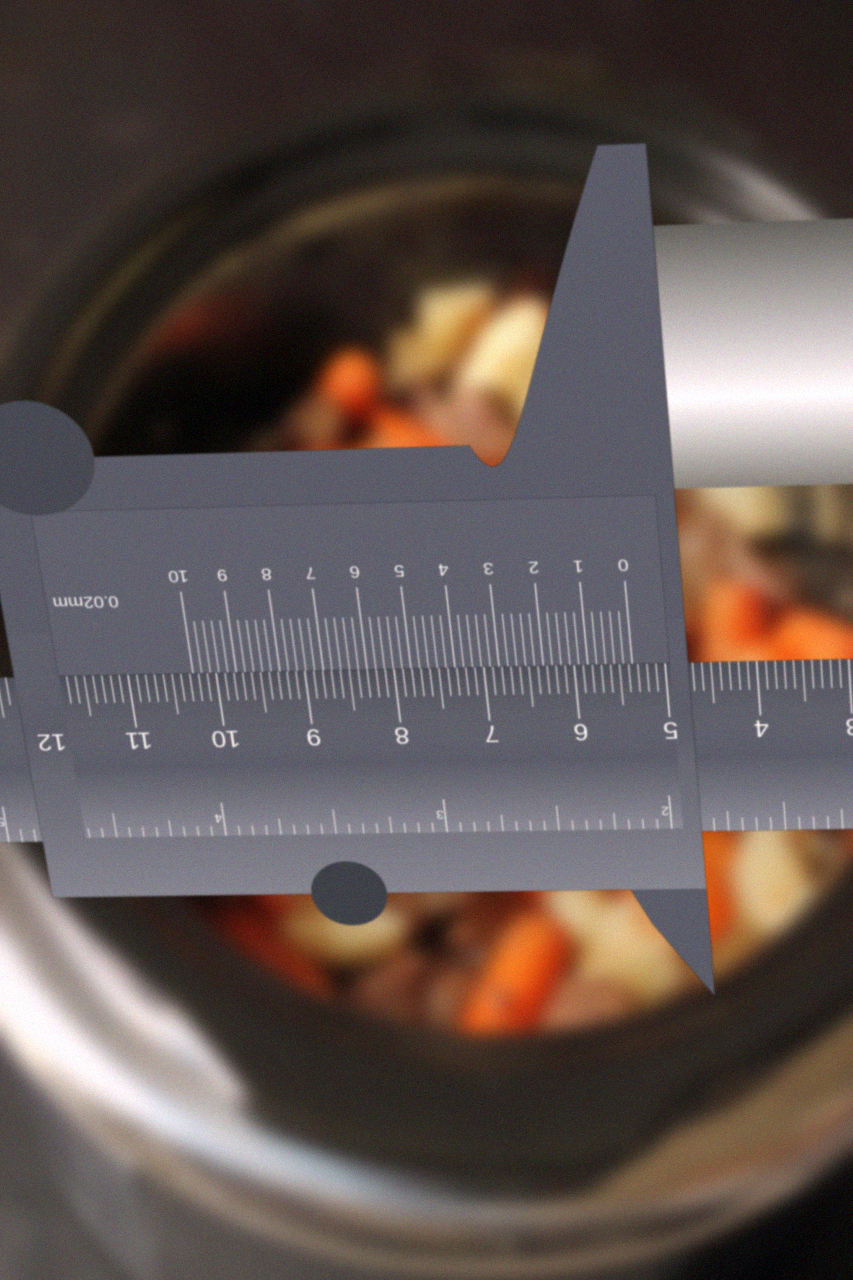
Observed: 53.6 mm
